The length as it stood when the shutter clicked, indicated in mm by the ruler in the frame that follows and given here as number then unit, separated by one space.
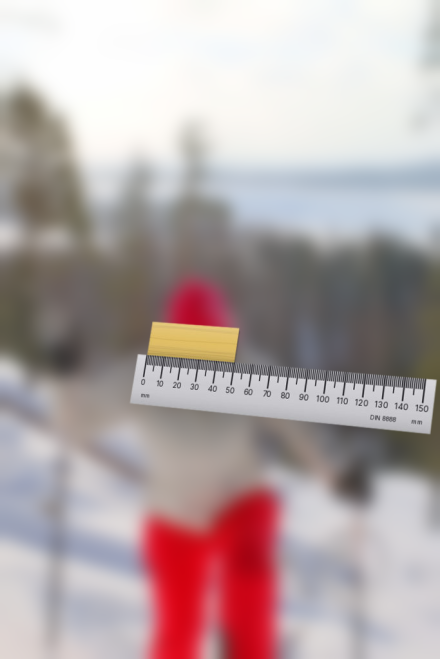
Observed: 50 mm
